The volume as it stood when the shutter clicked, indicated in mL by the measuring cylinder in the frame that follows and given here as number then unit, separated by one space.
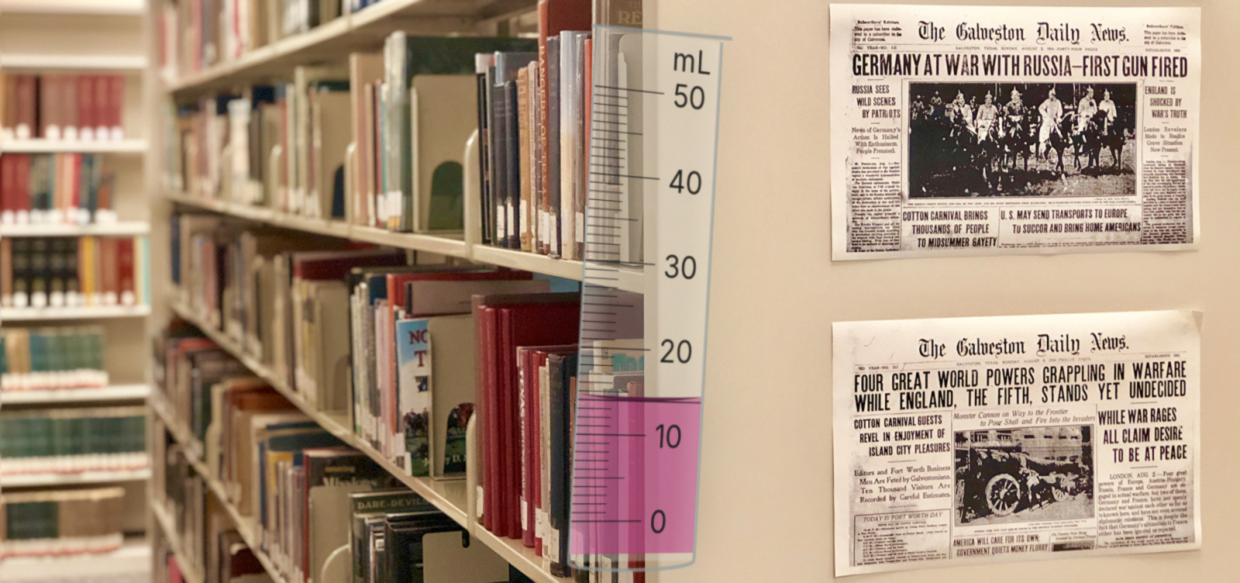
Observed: 14 mL
